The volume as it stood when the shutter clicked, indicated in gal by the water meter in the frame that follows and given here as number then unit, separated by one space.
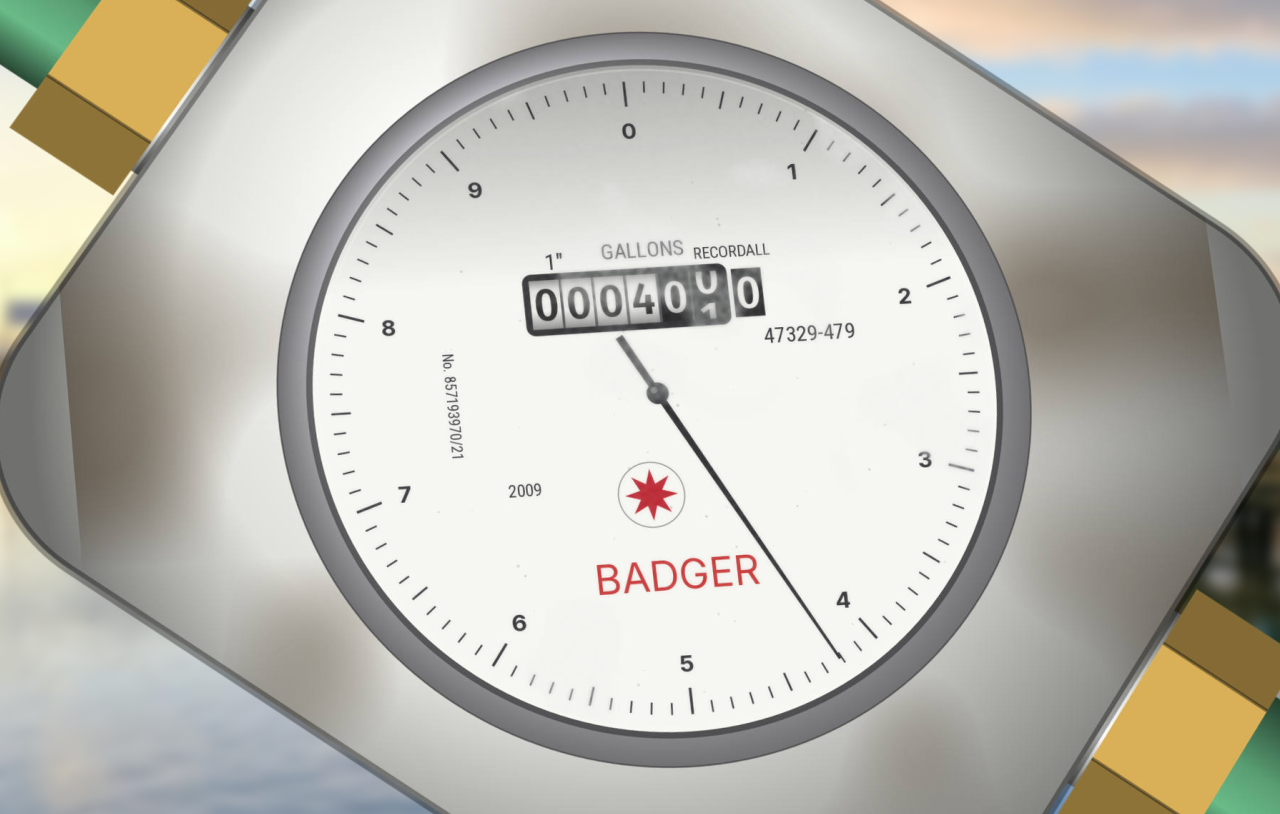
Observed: 4004.2 gal
